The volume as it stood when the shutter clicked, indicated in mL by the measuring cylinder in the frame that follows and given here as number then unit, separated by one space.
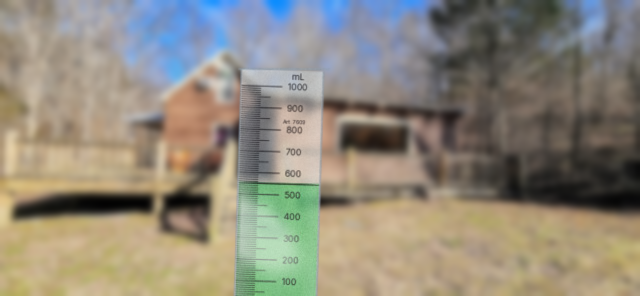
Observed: 550 mL
